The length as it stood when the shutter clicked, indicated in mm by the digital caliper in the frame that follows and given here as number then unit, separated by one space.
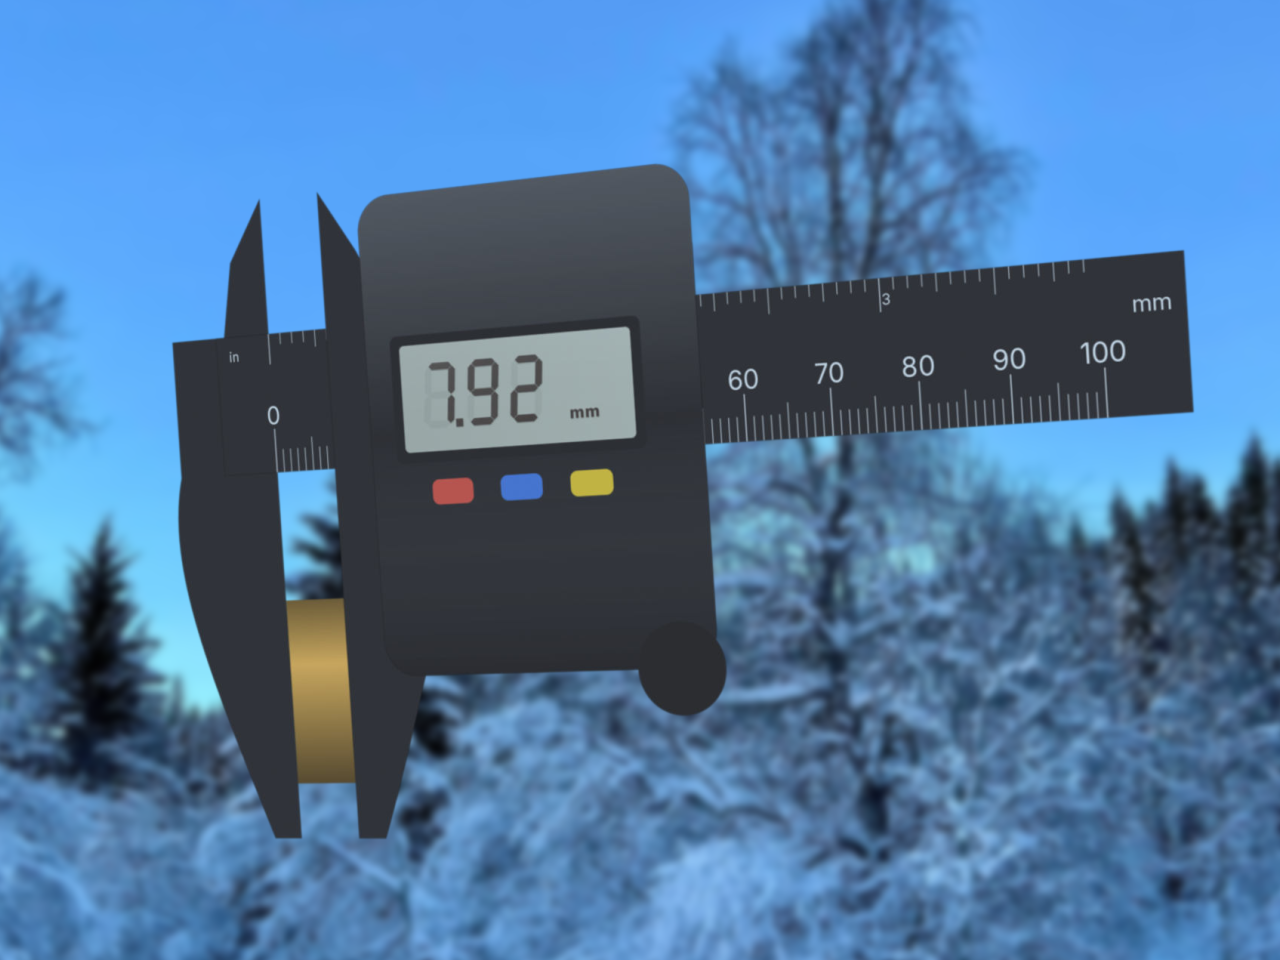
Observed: 7.92 mm
